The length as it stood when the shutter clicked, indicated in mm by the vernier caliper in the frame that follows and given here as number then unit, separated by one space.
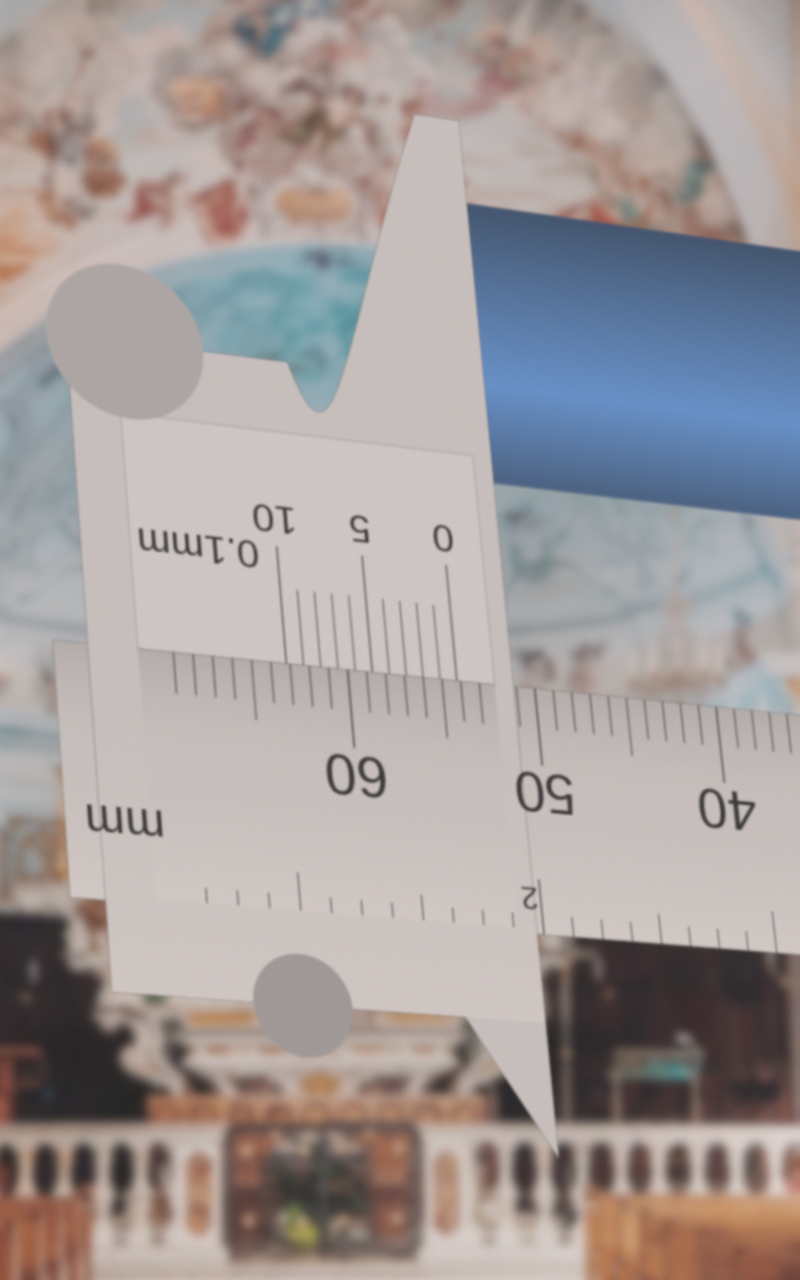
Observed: 54.2 mm
